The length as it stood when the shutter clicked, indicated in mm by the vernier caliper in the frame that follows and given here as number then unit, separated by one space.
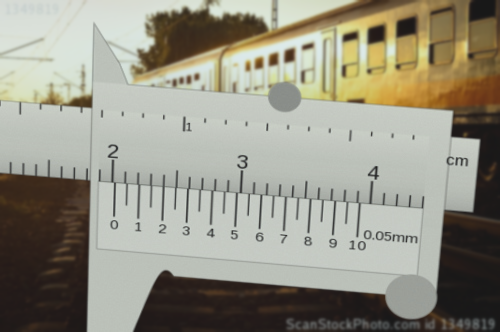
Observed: 20.2 mm
